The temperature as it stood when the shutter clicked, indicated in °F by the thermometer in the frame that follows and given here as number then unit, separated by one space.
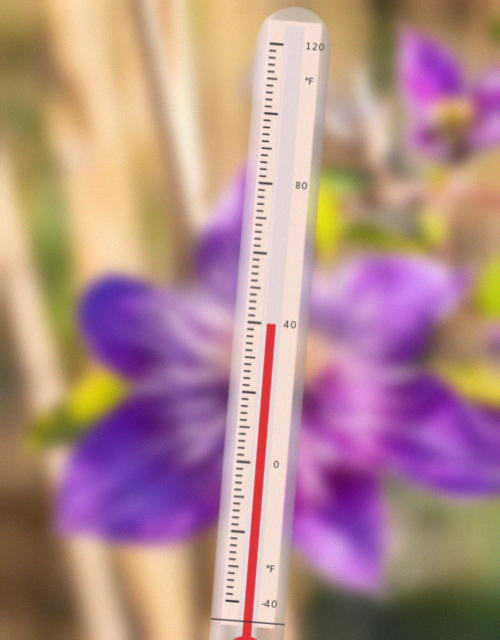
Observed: 40 °F
